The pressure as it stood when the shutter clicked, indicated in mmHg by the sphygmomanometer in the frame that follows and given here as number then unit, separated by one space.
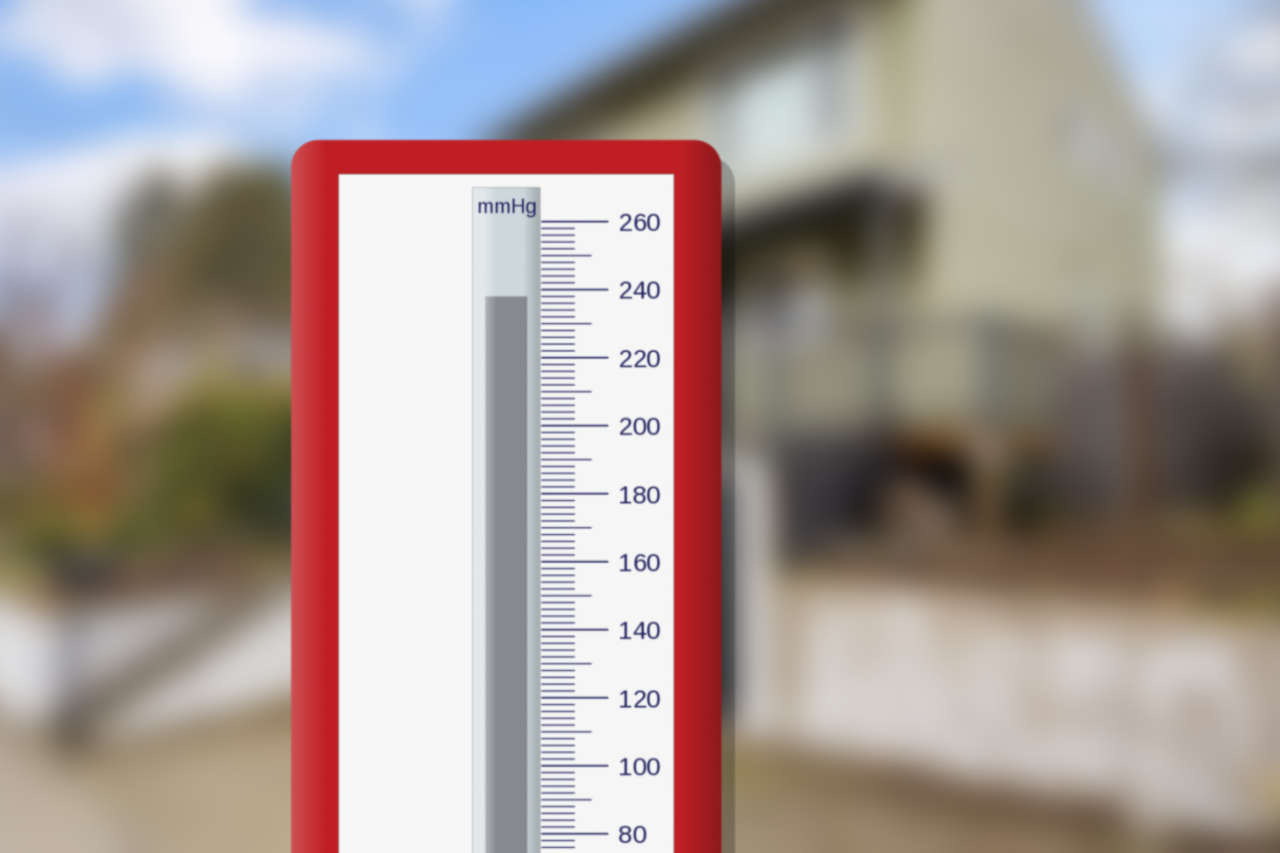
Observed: 238 mmHg
